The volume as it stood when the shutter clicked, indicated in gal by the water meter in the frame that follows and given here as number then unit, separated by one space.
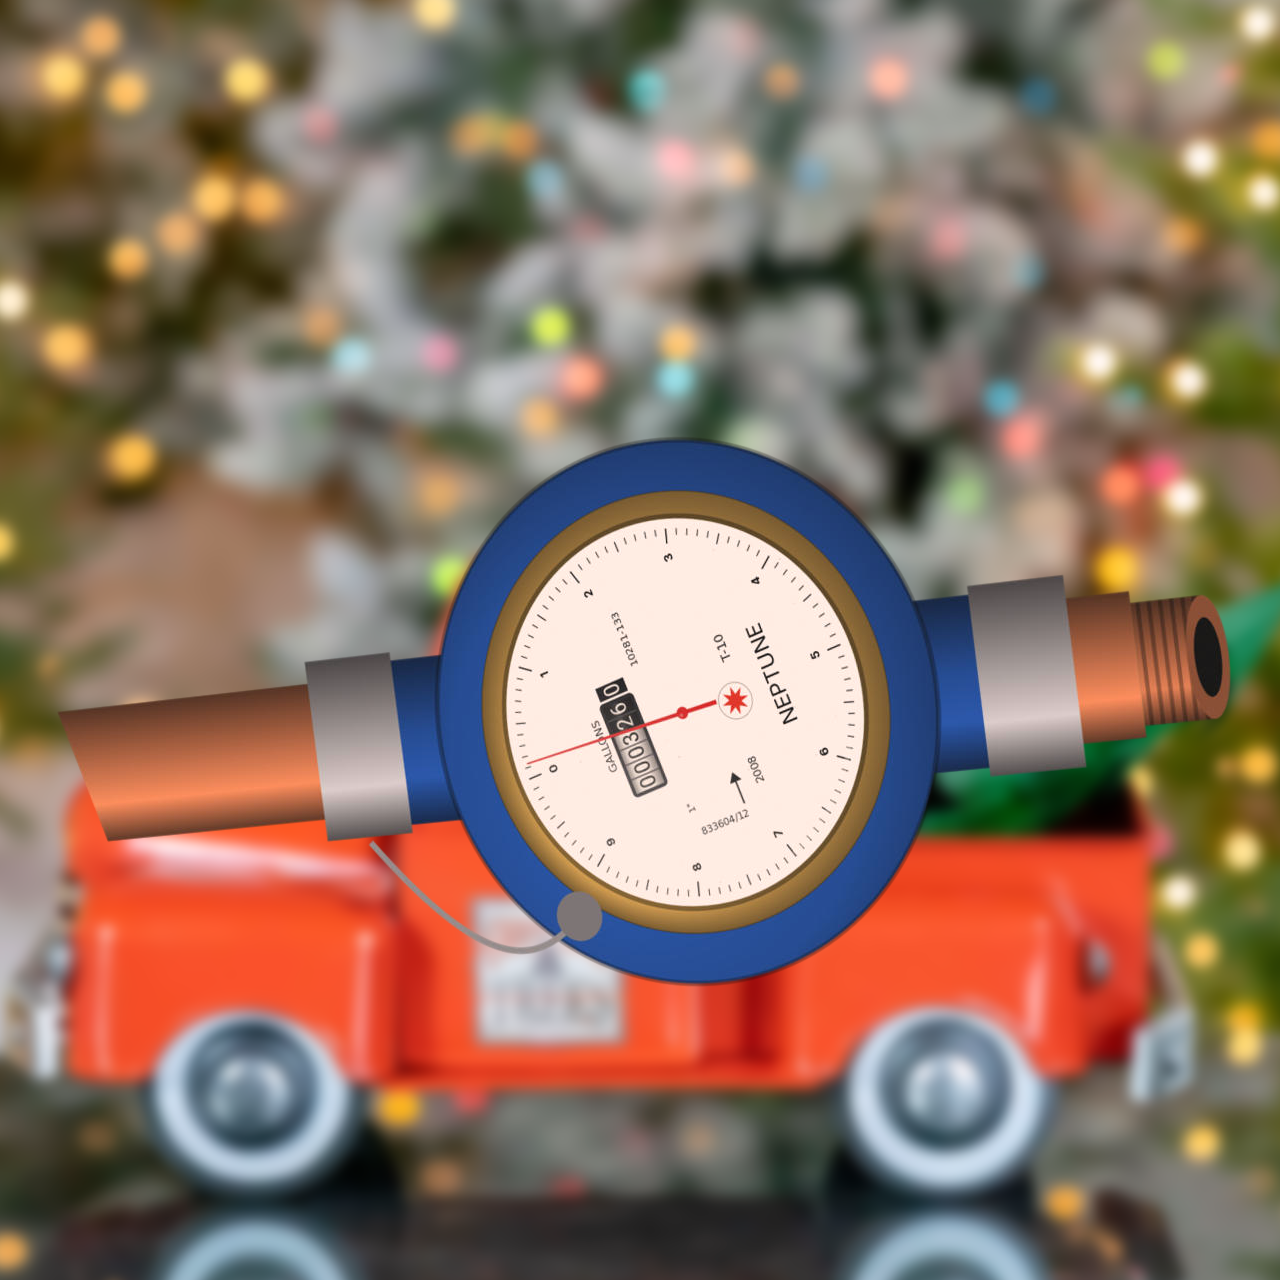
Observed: 3260.1 gal
